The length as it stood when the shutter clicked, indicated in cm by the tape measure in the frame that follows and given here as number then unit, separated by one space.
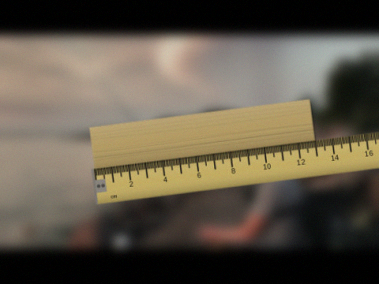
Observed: 13 cm
